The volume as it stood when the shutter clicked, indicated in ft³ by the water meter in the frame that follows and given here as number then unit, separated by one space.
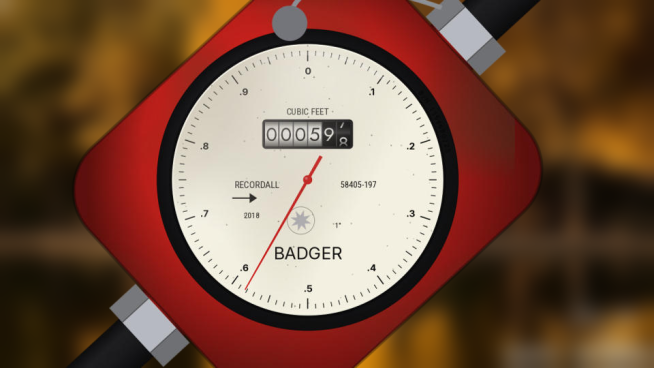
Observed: 597.58 ft³
